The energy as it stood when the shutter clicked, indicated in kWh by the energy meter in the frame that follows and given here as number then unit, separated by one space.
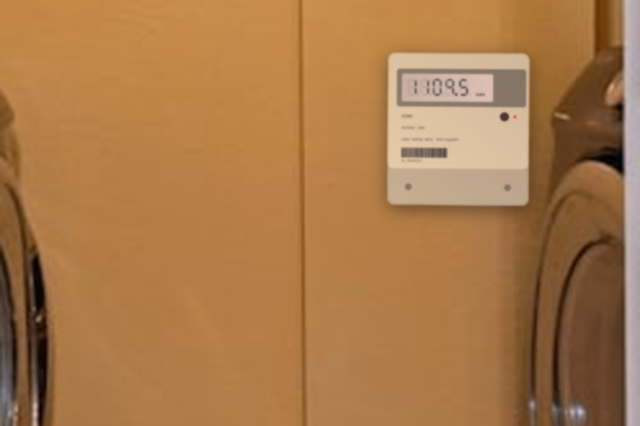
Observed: 1109.5 kWh
